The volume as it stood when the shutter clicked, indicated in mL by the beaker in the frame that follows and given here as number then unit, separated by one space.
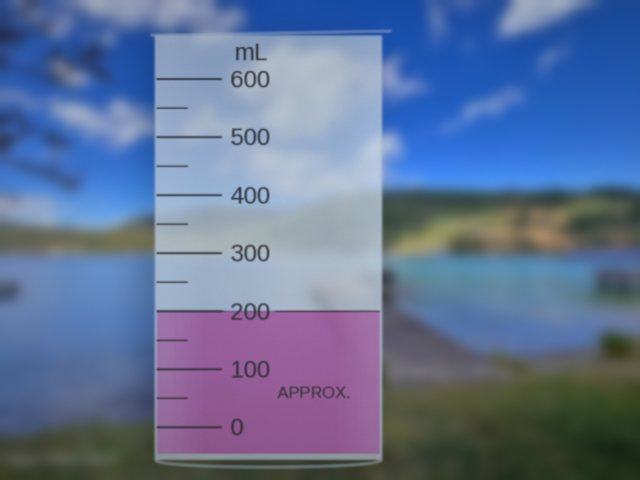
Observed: 200 mL
